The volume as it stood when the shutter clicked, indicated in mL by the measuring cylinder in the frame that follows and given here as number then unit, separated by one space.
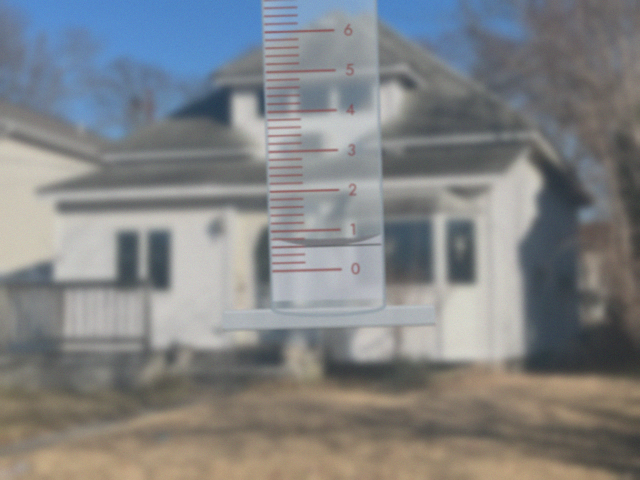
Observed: 0.6 mL
